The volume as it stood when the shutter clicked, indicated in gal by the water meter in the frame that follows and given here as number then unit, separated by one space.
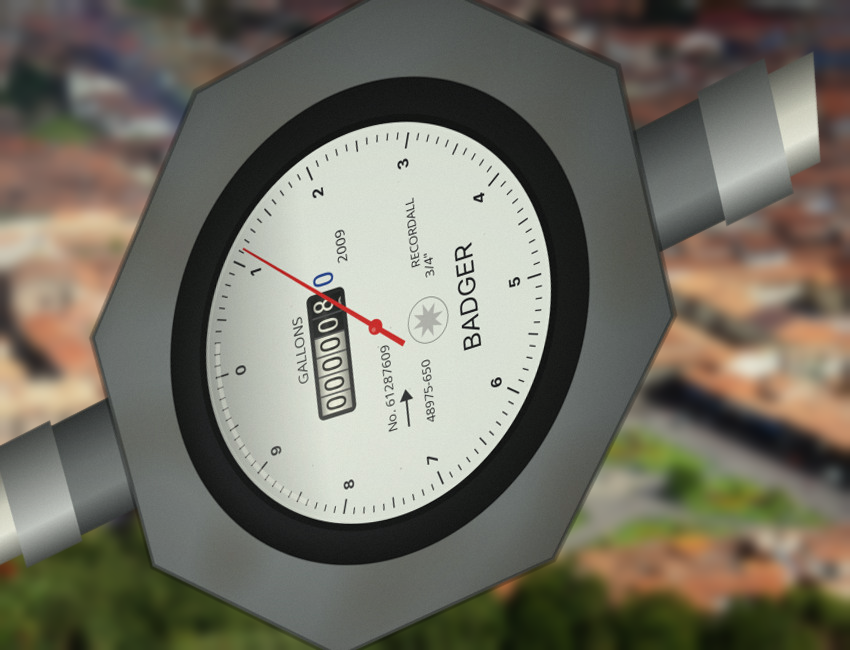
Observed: 81.1 gal
